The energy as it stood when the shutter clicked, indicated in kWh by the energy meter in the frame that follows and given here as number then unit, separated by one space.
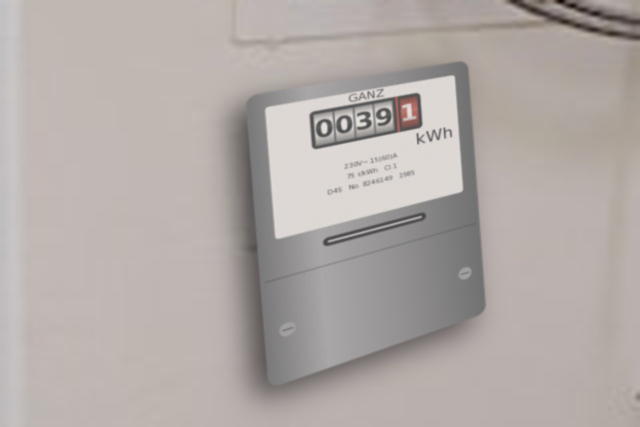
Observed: 39.1 kWh
